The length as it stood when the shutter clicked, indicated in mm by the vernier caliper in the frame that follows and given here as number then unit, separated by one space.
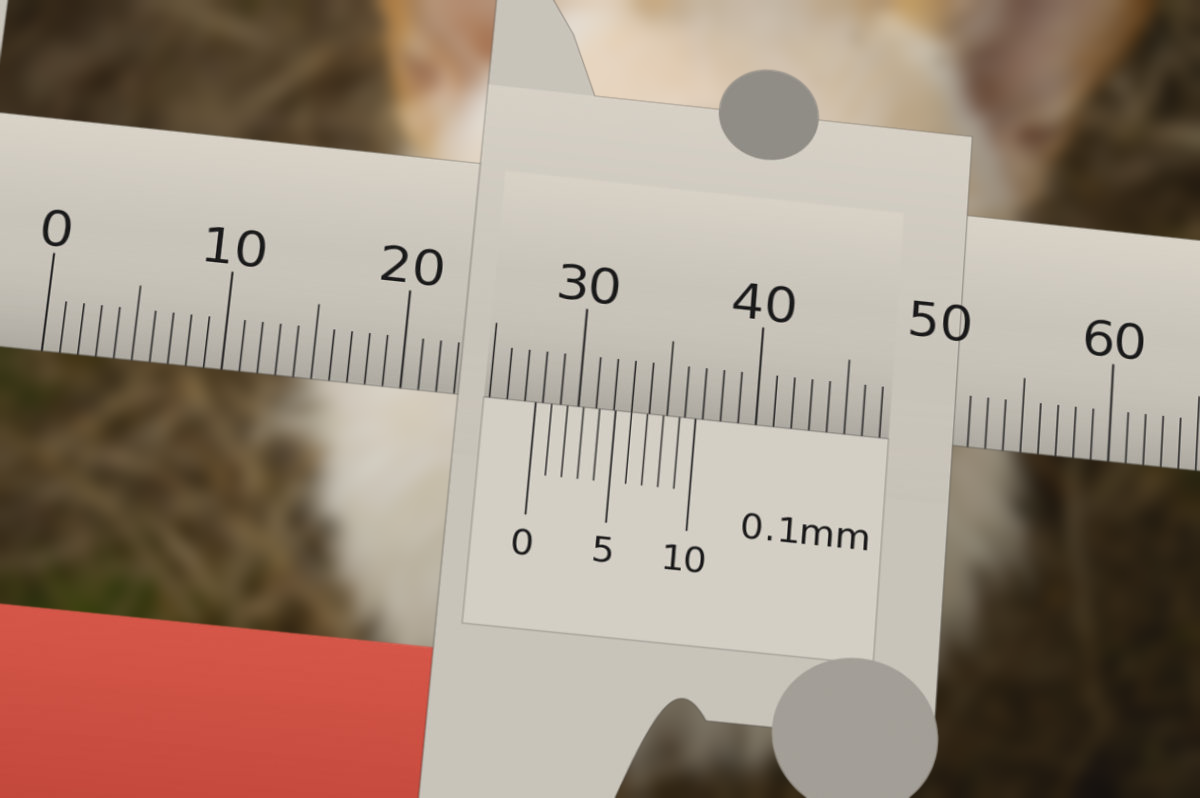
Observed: 27.6 mm
